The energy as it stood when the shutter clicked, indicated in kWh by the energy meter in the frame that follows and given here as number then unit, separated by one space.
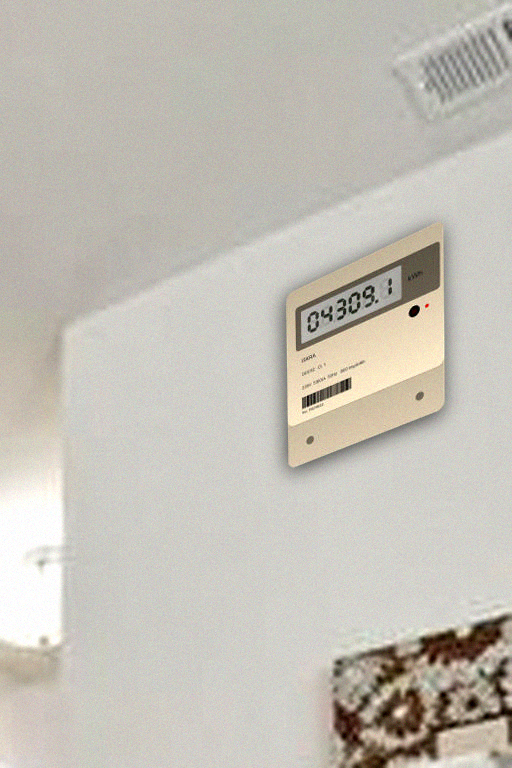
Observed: 4309.1 kWh
